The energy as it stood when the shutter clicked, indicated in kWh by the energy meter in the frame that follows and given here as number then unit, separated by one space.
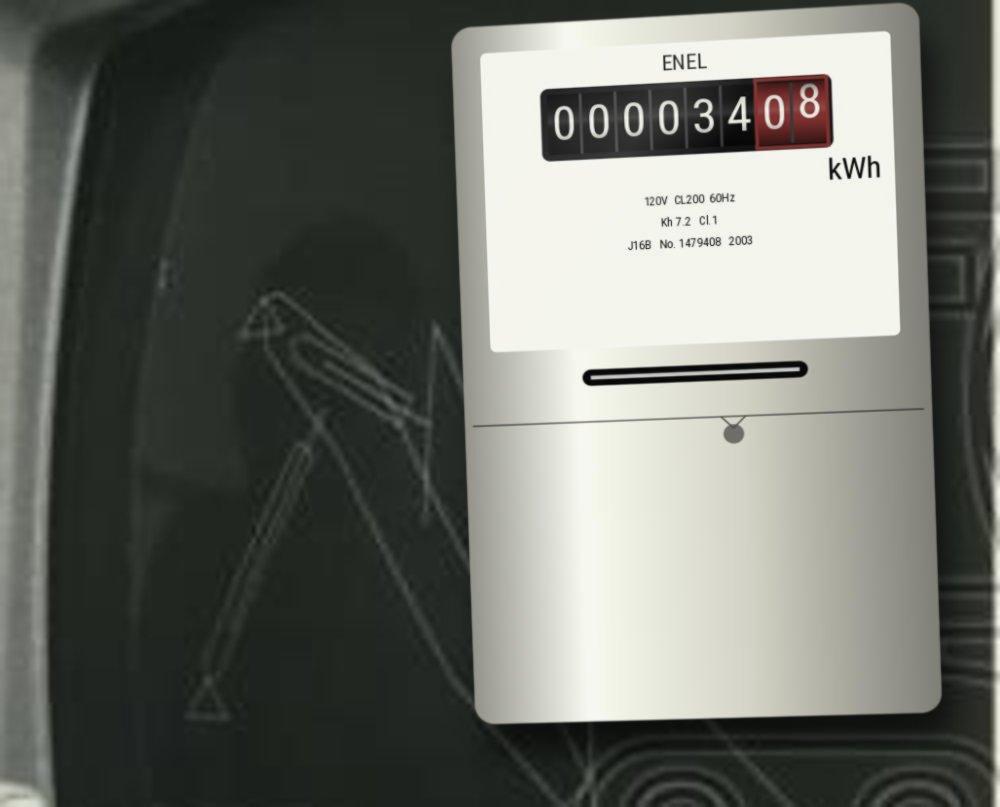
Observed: 34.08 kWh
